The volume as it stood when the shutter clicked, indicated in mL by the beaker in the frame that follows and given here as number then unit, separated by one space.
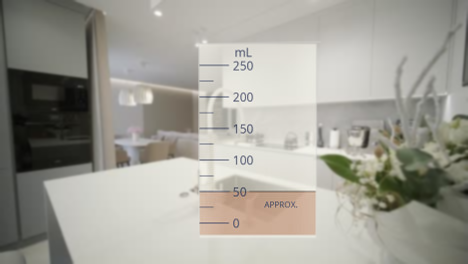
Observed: 50 mL
